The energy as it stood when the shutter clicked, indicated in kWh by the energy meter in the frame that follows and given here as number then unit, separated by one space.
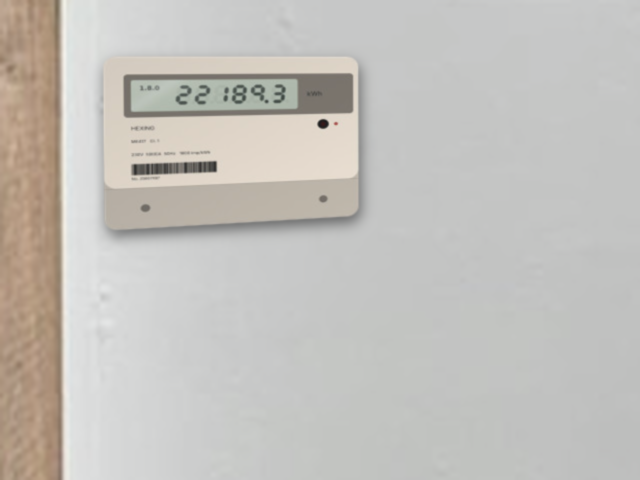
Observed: 22189.3 kWh
